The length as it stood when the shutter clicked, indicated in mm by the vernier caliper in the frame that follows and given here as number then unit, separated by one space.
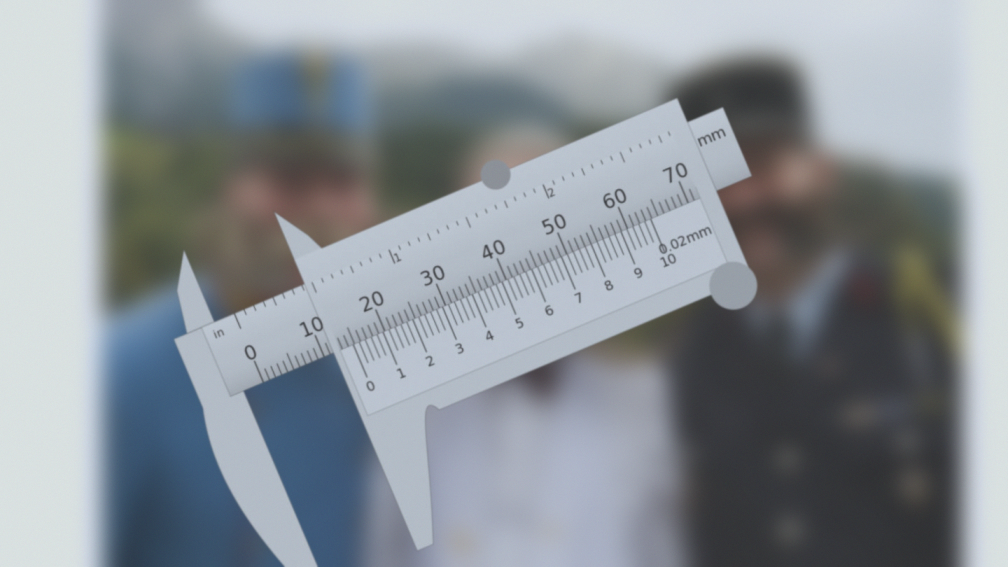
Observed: 14.8 mm
